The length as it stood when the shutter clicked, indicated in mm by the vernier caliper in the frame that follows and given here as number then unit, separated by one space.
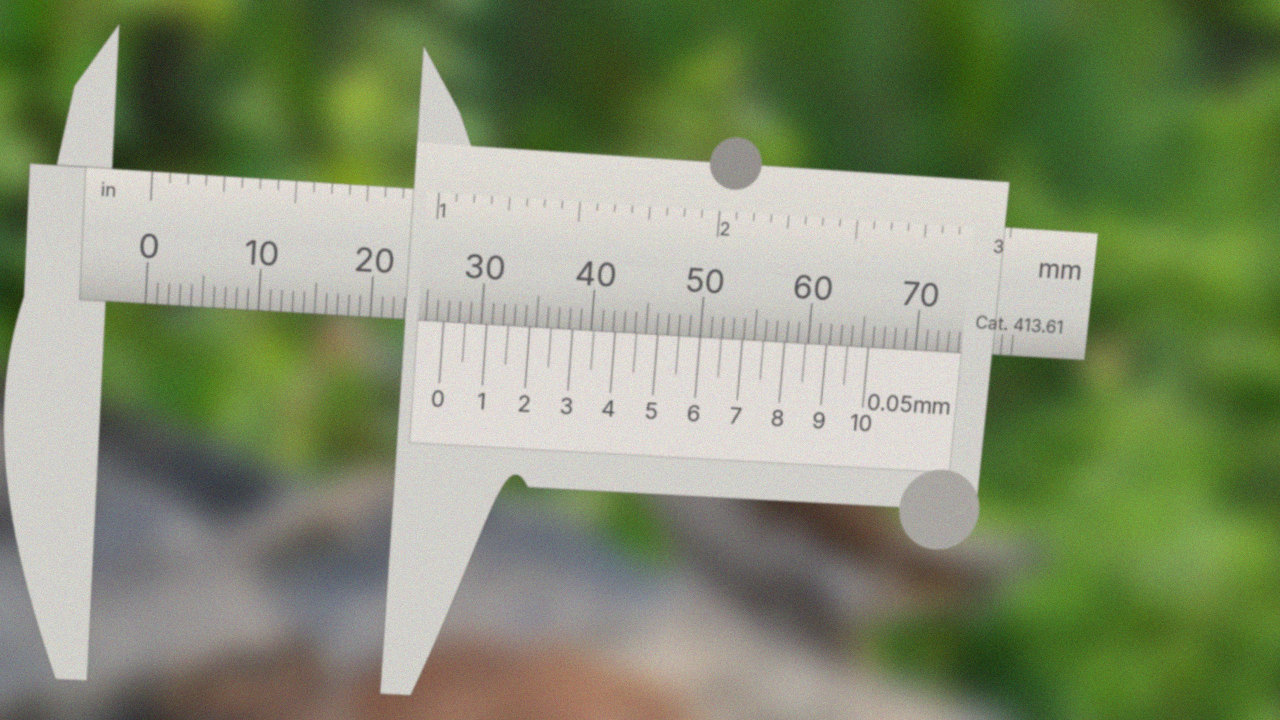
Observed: 26.6 mm
